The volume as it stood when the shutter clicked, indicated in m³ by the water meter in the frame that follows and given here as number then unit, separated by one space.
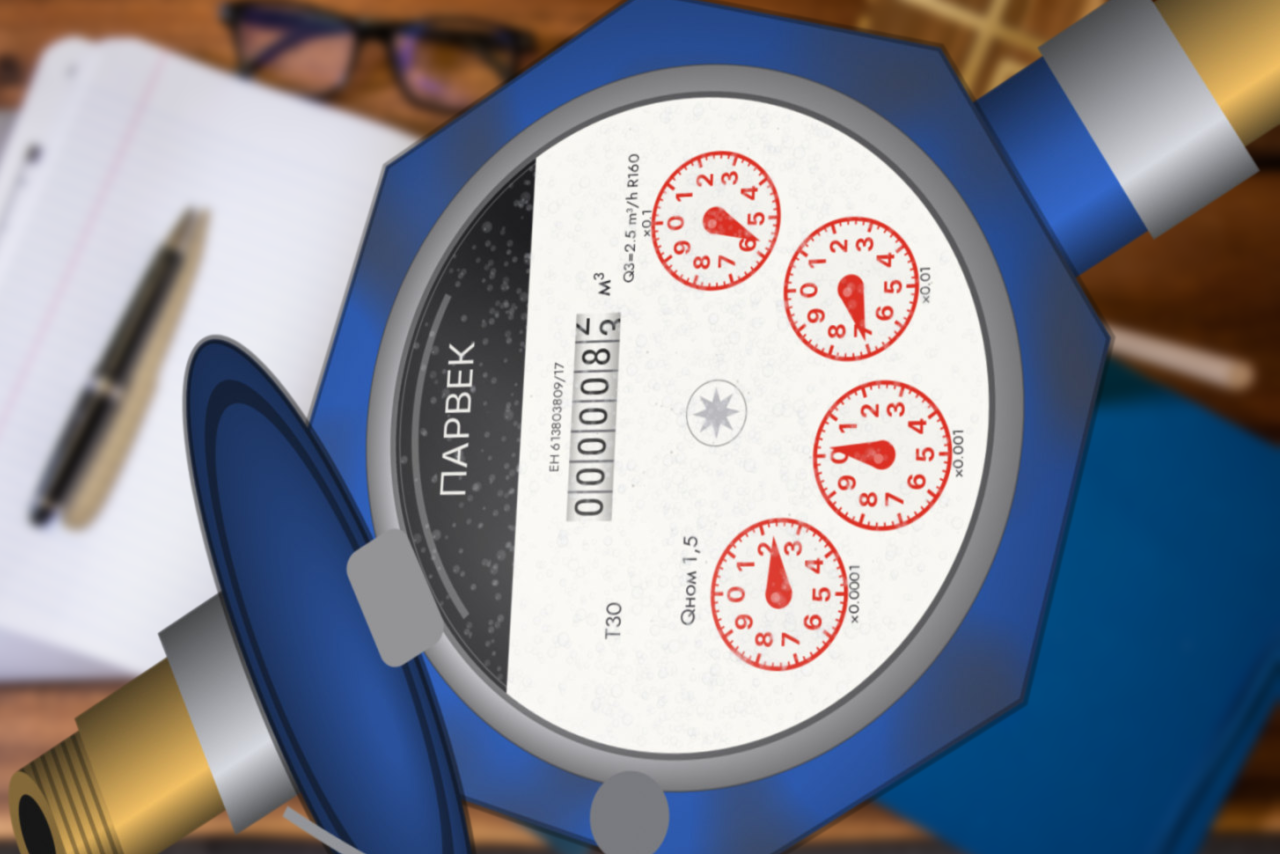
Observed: 82.5702 m³
